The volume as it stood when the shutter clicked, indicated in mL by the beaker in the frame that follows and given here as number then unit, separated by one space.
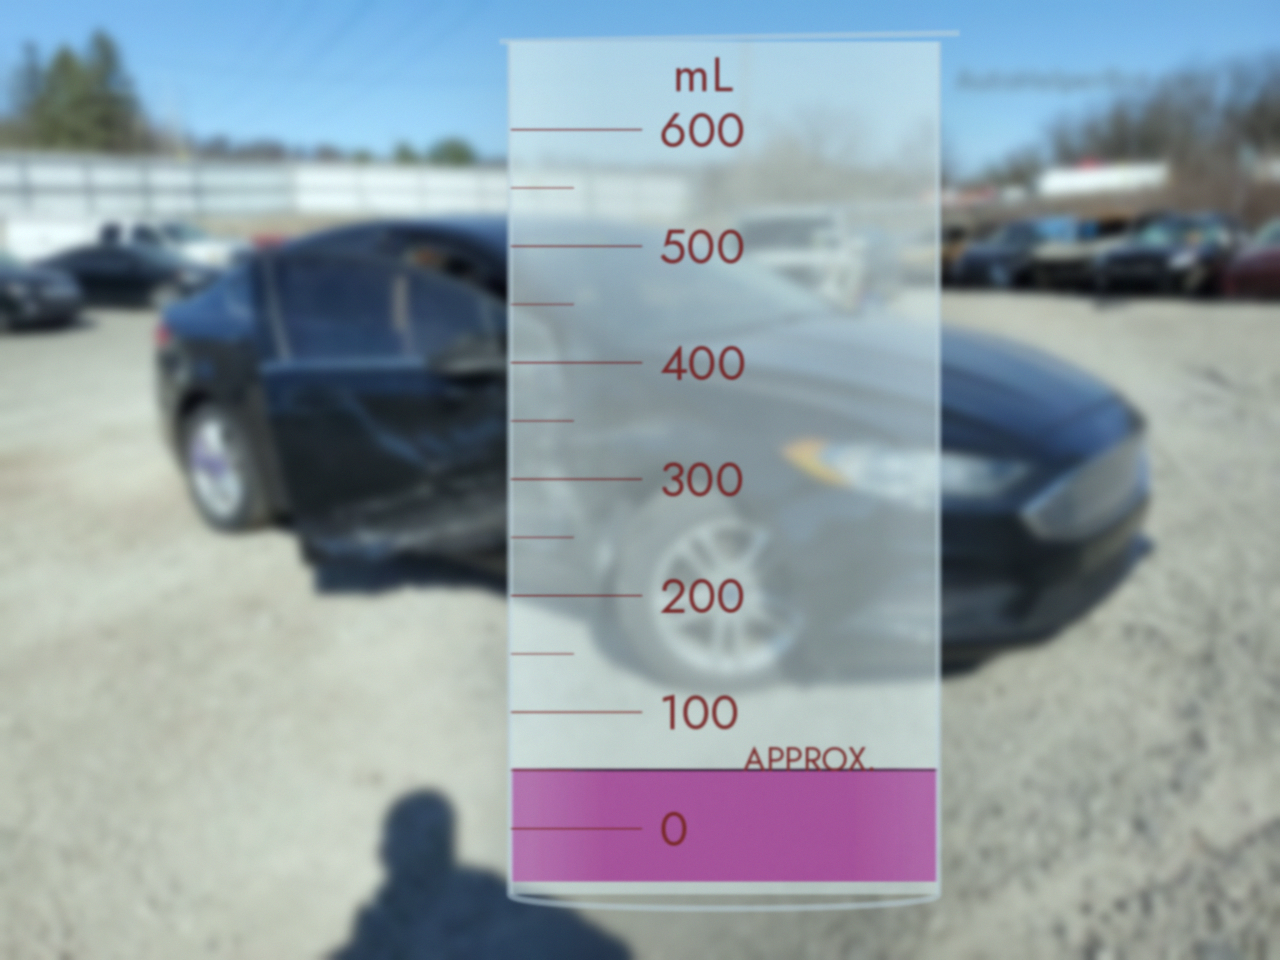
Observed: 50 mL
